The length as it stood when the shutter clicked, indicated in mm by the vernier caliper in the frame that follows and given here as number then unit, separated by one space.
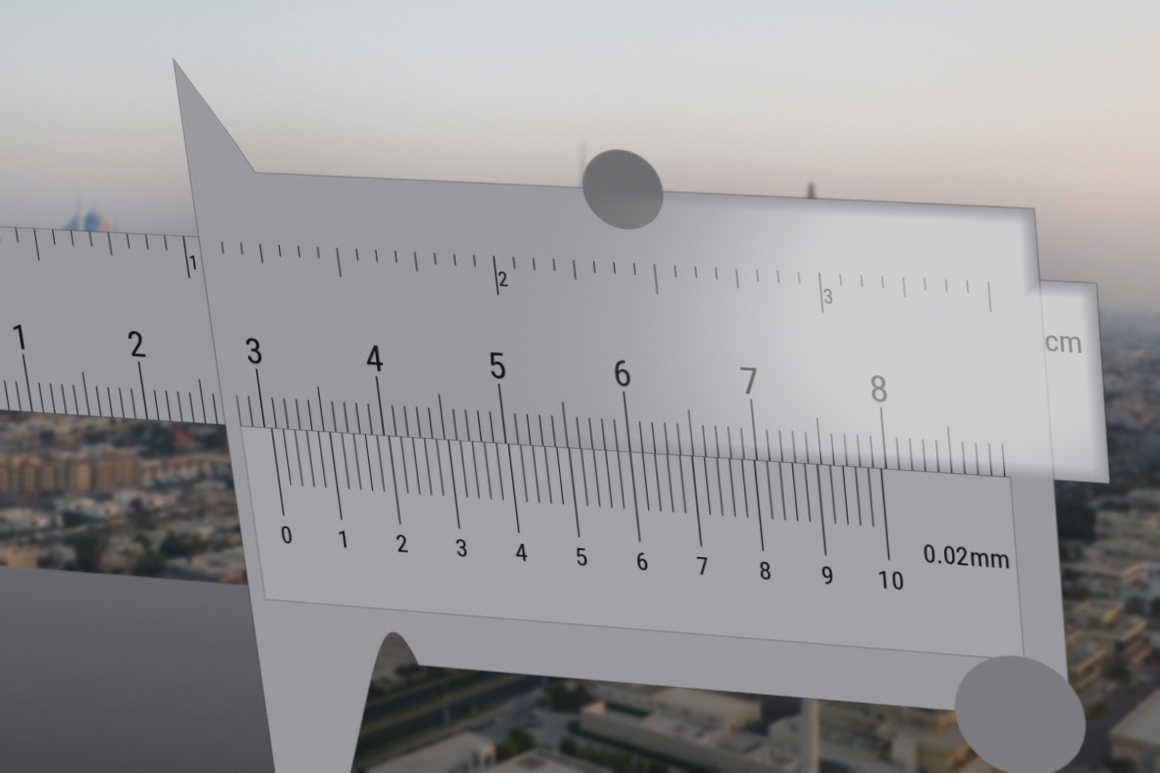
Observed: 30.6 mm
